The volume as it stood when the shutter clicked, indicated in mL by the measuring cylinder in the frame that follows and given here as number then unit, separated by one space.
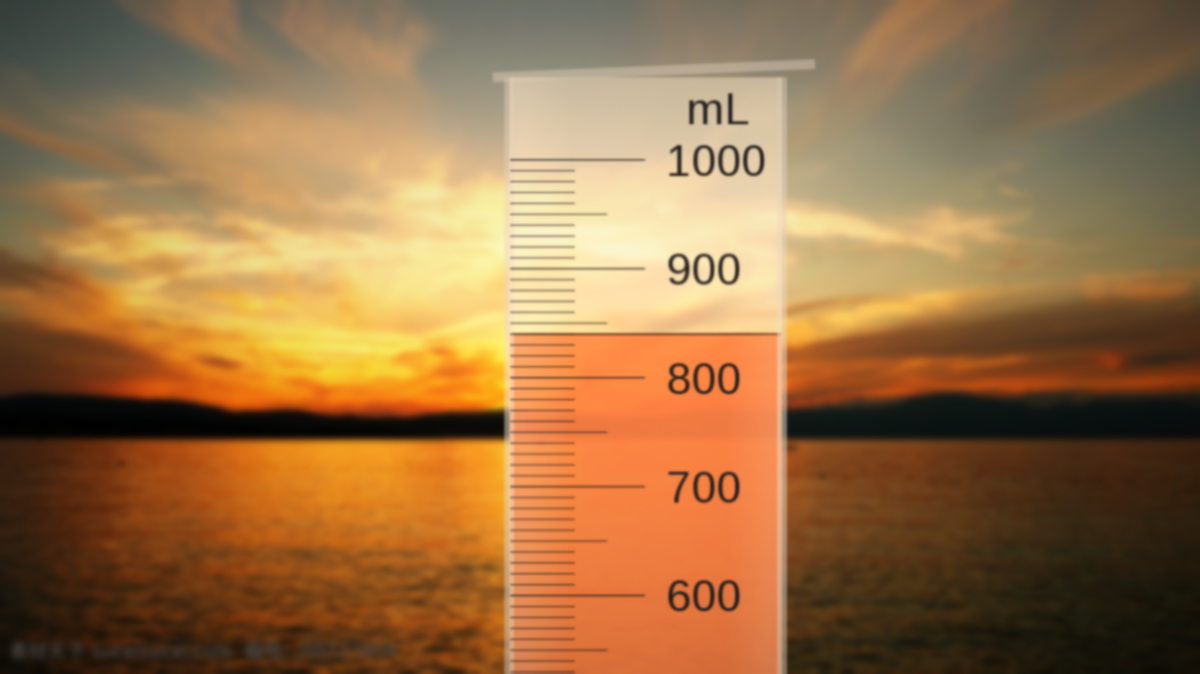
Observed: 840 mL
